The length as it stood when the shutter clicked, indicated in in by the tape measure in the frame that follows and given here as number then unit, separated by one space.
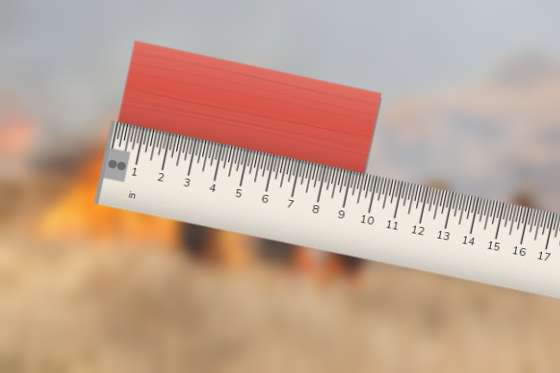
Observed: 9.5 in
